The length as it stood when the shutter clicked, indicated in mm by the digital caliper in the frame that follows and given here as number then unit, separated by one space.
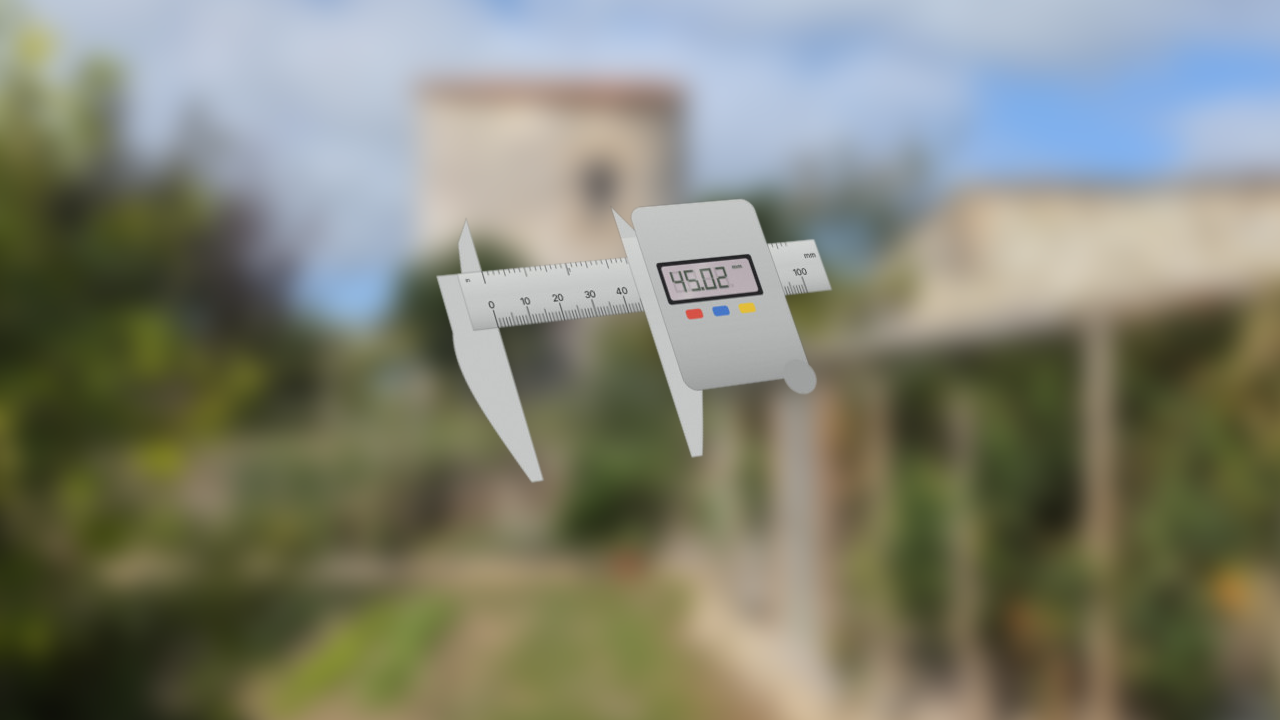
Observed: 45.02 mm
